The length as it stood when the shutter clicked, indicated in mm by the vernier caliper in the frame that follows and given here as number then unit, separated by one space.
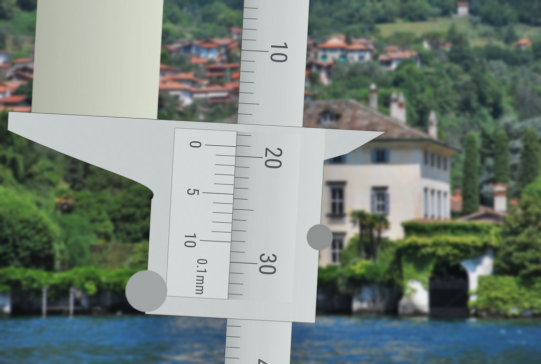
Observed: 19.1 mm
